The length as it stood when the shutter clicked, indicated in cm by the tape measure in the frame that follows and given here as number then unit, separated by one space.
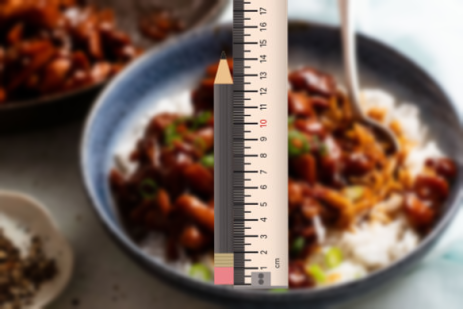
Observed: 14.5 cm
